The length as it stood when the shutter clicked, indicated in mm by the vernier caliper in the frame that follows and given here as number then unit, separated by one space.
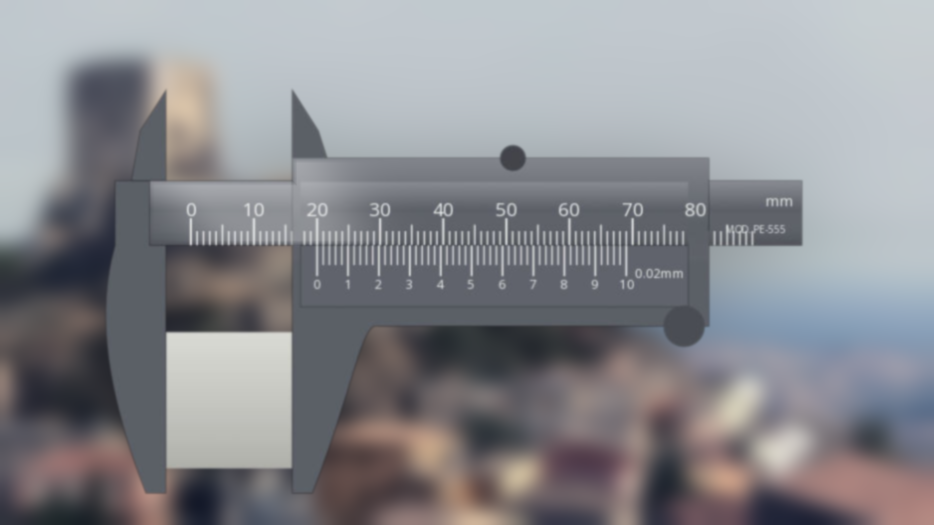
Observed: 20.0 mm
